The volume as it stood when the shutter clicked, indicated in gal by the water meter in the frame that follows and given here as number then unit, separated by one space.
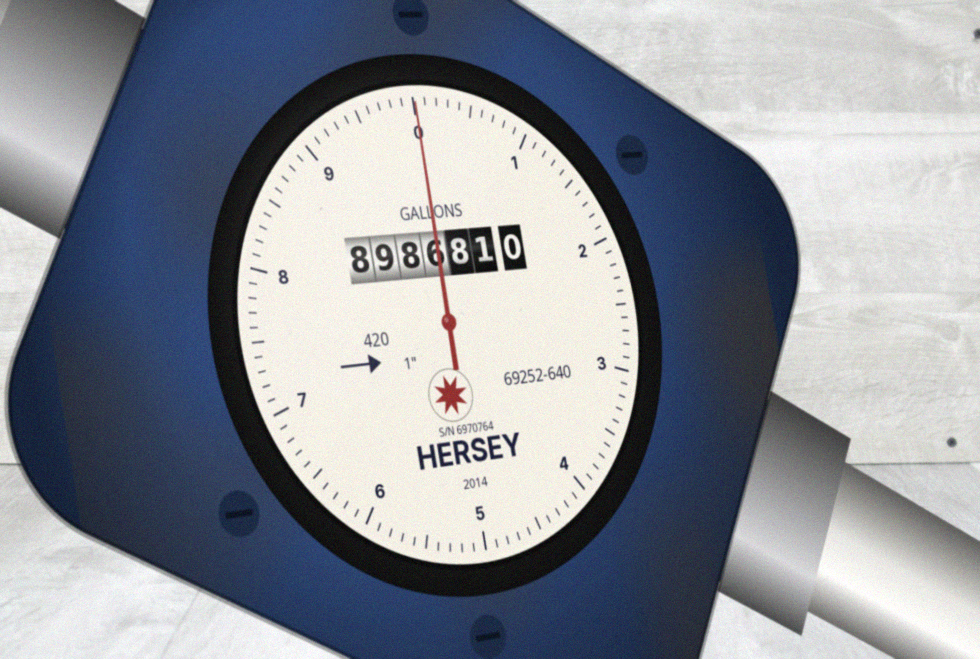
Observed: 8986810.0 gal
